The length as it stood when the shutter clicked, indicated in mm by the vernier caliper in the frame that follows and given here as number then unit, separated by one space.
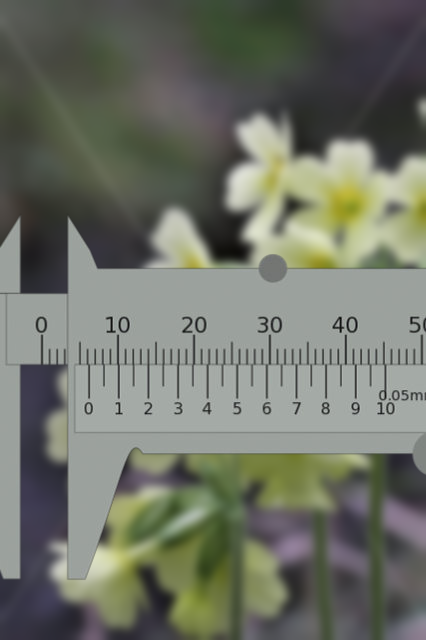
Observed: 6.2 mm
